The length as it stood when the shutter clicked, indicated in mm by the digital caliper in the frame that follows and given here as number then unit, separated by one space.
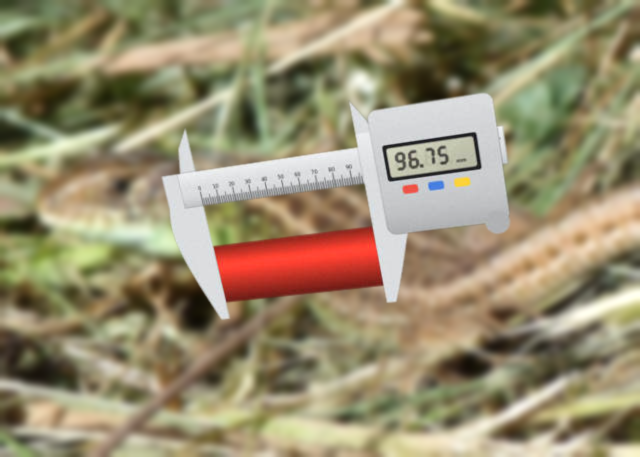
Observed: 96.75 mm
